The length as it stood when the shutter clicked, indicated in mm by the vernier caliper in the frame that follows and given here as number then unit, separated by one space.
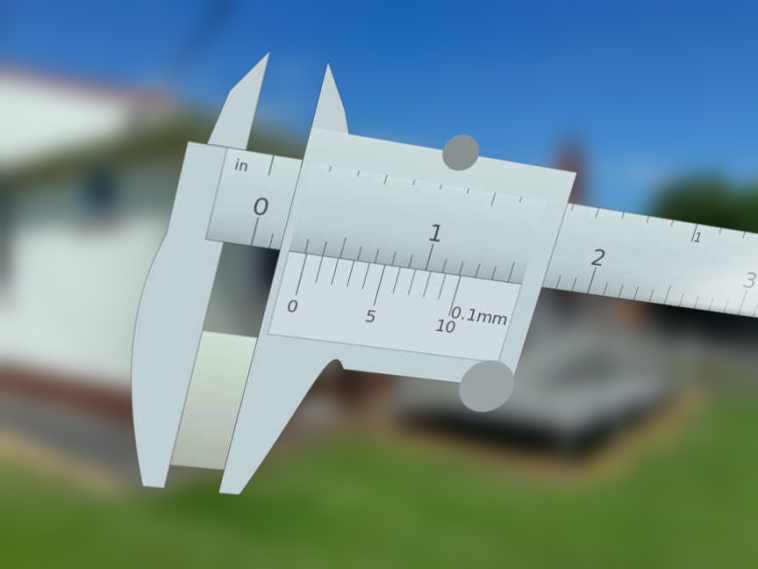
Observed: 3.1 mm
